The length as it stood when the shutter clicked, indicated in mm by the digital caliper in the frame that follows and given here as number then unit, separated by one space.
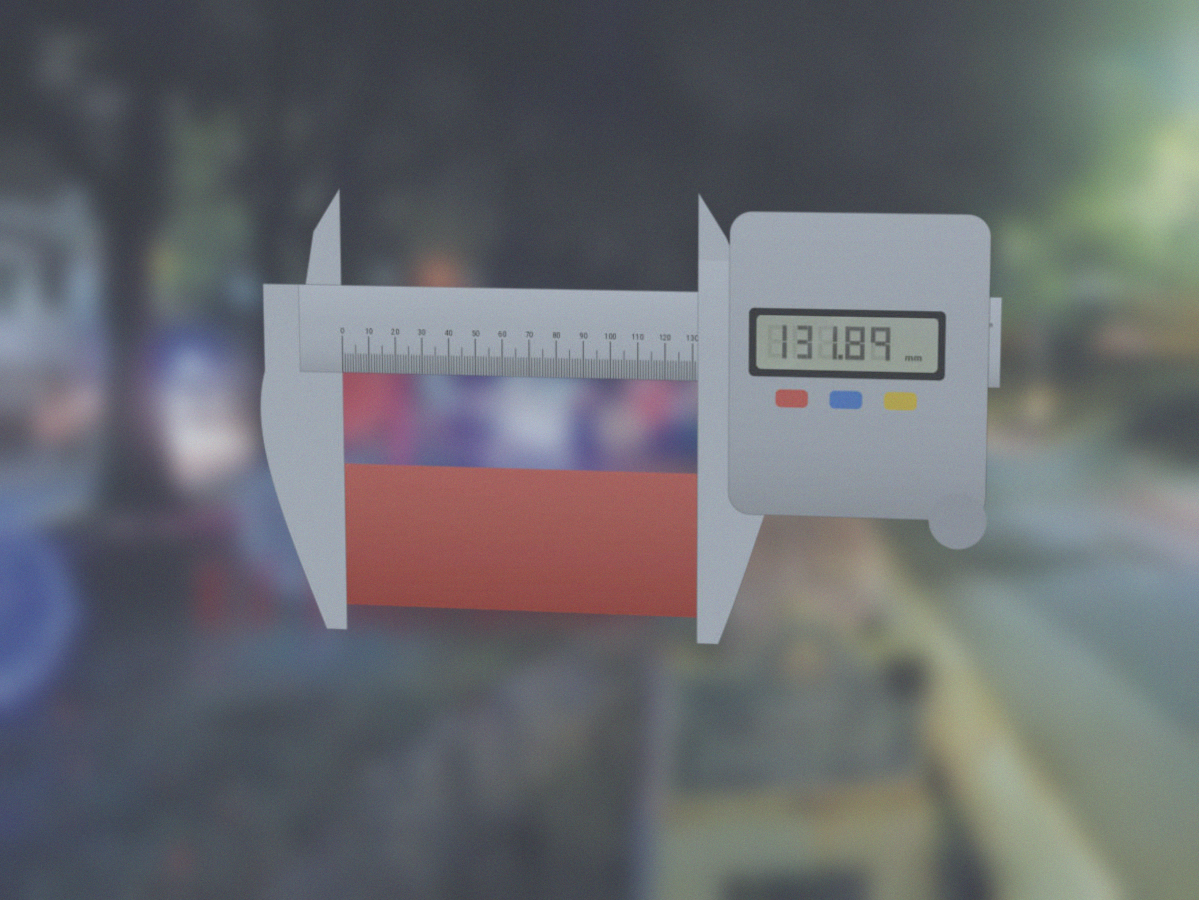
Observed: 131.89 mm
